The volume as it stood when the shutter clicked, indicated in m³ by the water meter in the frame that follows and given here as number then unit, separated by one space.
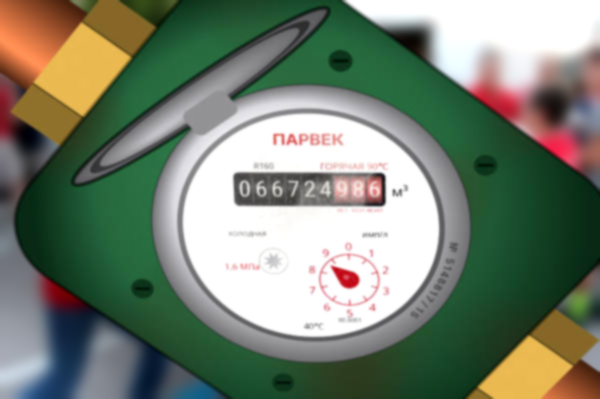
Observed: 66724.9868 m³
